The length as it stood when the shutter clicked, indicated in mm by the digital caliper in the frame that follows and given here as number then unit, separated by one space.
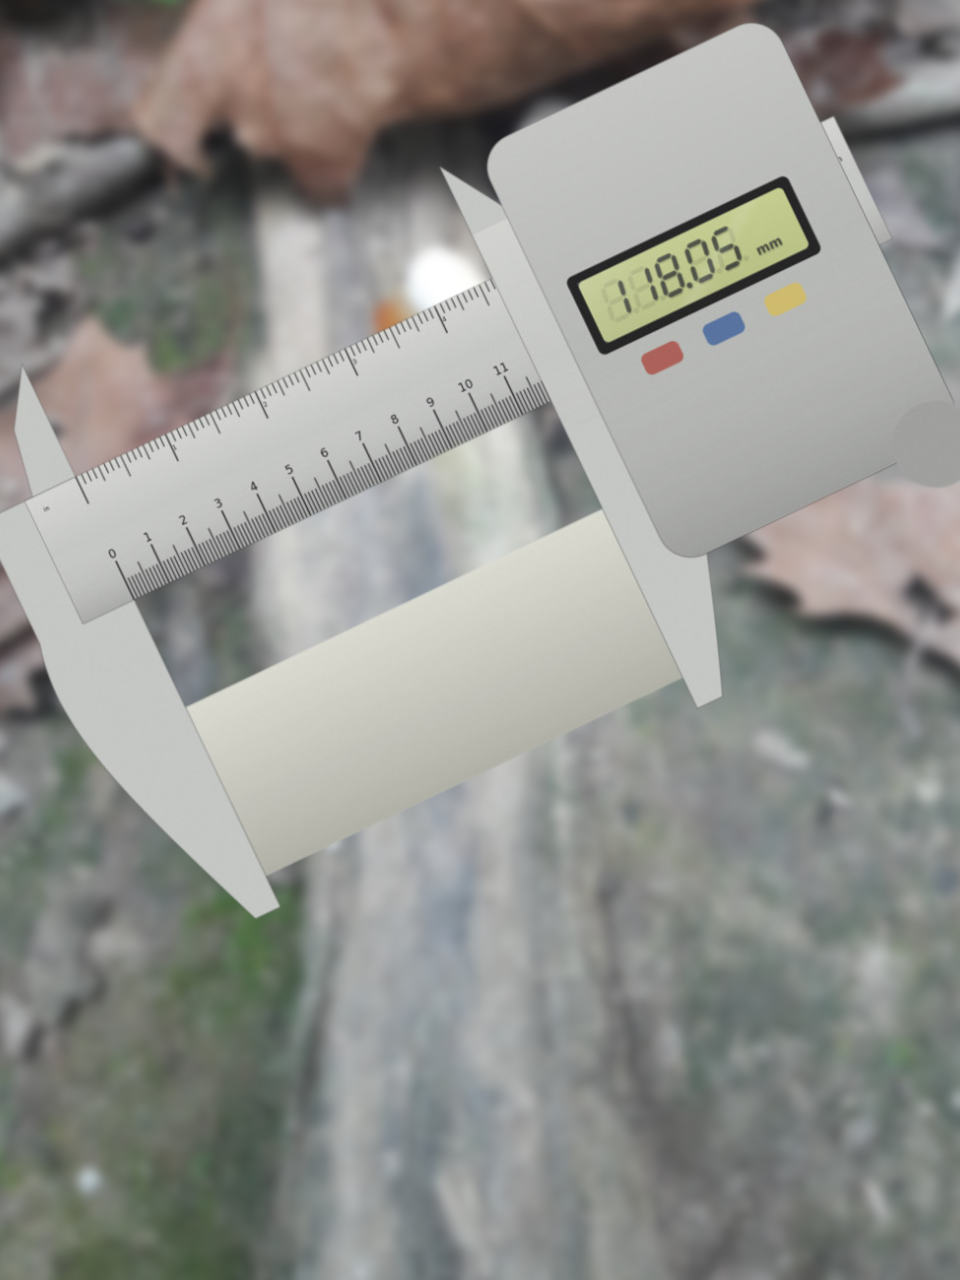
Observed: 118.05 mm
